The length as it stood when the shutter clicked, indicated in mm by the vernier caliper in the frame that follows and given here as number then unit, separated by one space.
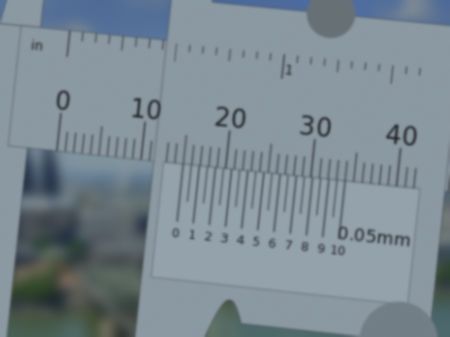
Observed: 15.0 mm
